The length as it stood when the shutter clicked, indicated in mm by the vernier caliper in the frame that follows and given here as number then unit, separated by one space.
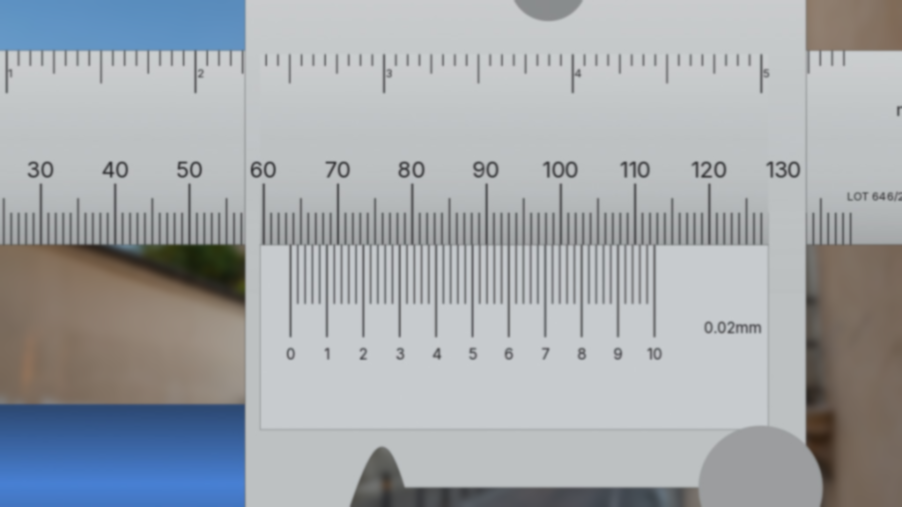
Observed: 63.6 mm
